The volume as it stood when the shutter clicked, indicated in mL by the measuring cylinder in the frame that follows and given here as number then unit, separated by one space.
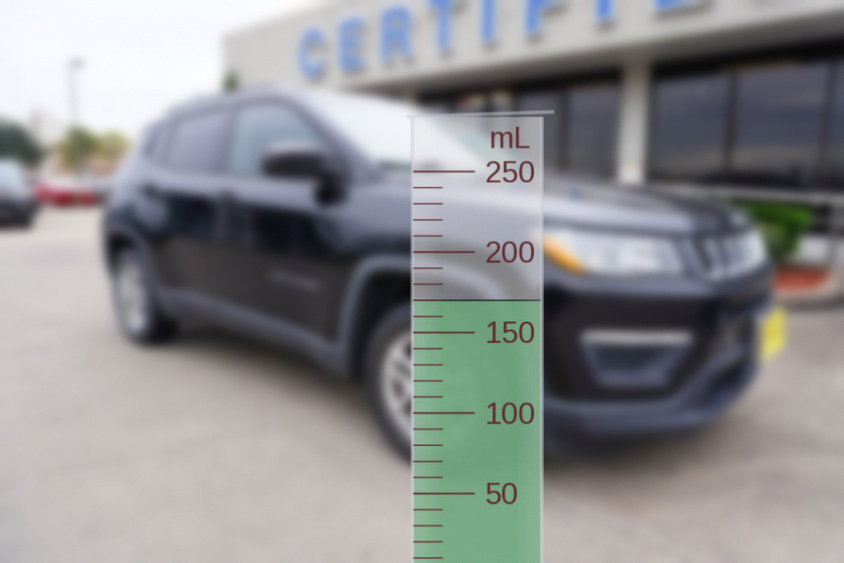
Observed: 170 mL
